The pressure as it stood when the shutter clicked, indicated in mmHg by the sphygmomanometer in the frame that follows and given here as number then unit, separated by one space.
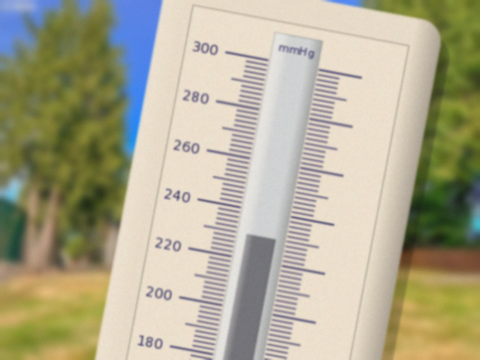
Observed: 230 mmHg
